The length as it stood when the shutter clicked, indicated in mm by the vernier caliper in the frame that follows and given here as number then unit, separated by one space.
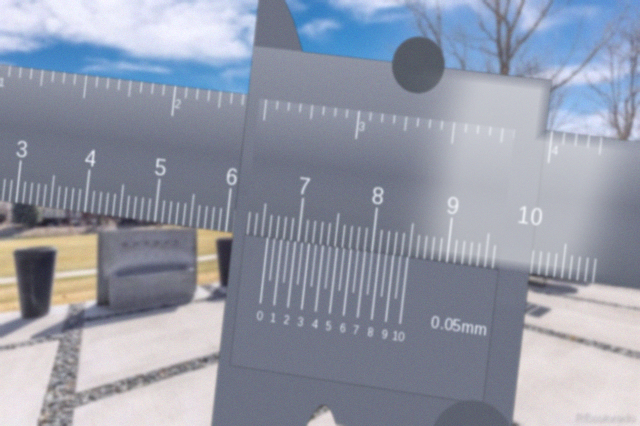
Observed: 65.8 mm
